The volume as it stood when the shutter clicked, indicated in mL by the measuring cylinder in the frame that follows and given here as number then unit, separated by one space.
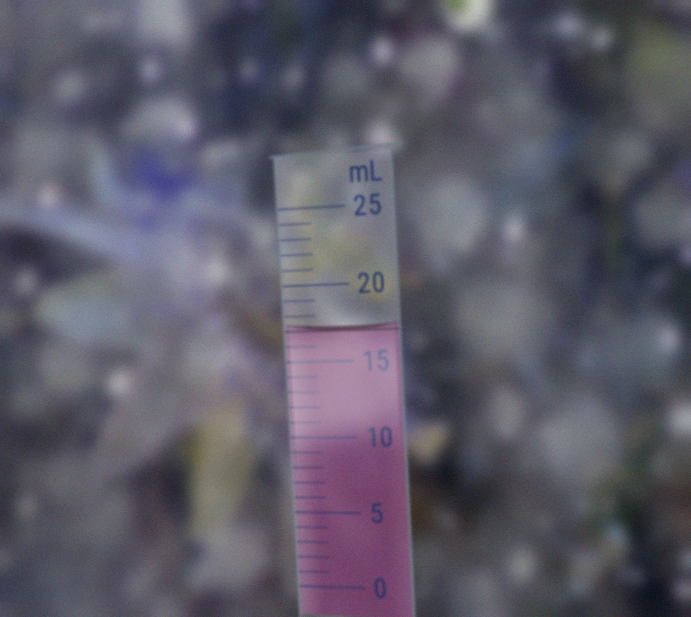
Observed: 17 mL
